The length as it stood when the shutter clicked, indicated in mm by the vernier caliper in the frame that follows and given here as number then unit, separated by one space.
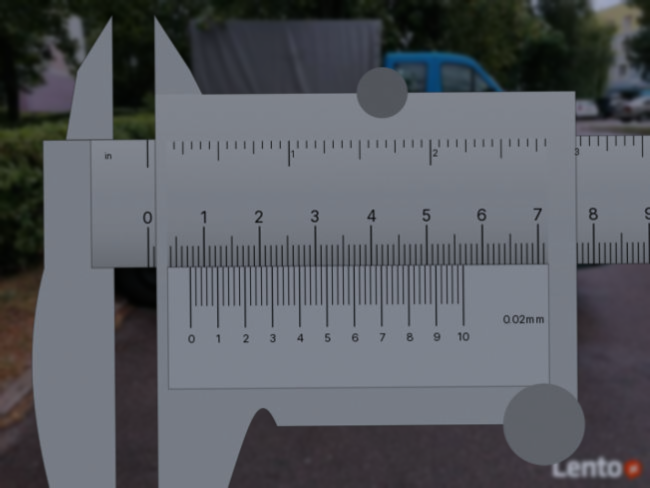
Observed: 7.5 mm
